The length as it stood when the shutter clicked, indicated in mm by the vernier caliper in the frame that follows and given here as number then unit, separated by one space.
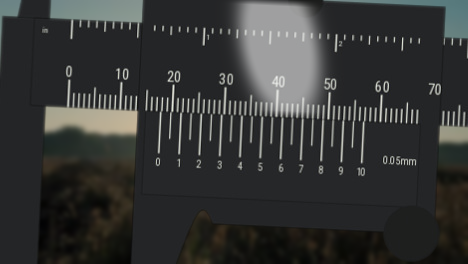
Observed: 17.8 mm
